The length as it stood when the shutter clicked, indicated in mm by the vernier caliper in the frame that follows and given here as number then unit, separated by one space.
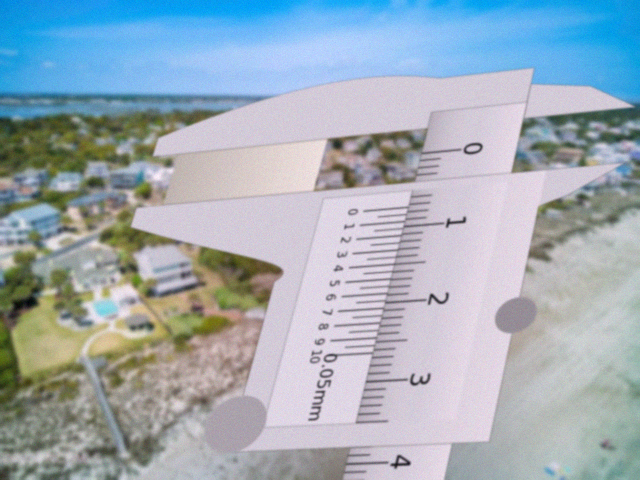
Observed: 7.4 mm
